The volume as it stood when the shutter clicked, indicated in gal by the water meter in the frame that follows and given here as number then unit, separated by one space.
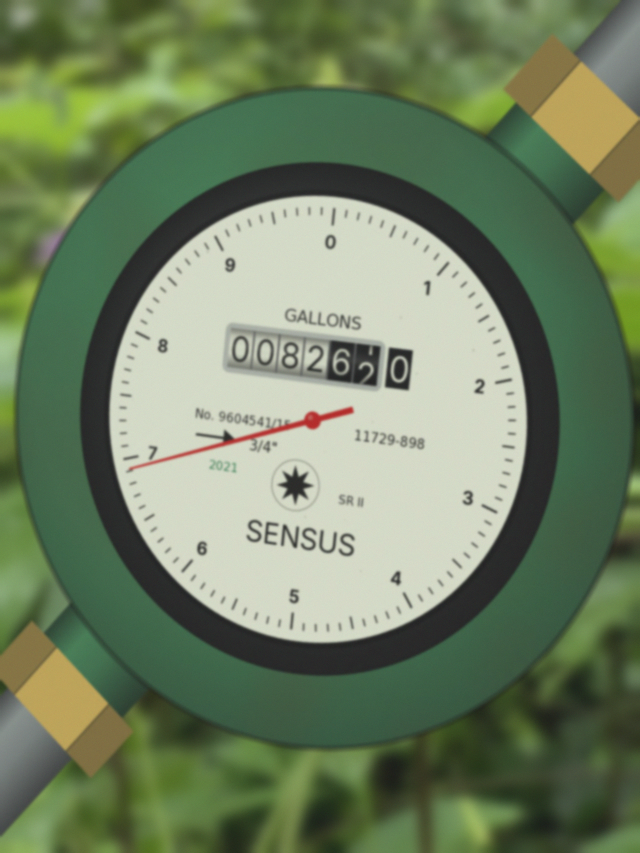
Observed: 82616.9 gal
